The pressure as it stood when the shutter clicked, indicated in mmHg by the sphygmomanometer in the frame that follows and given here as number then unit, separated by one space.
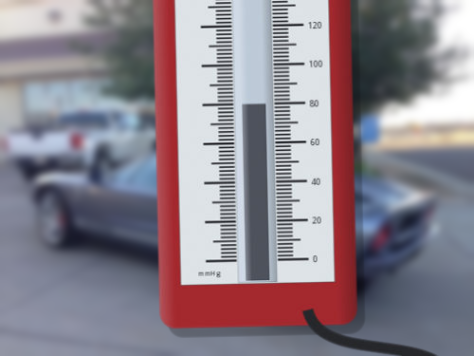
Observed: 80 mmHg
